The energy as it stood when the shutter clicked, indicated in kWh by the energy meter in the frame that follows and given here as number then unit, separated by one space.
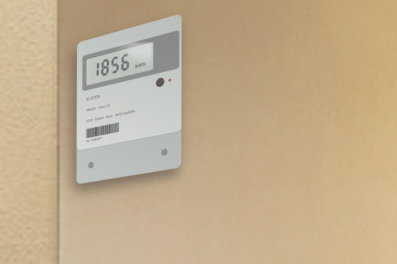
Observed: 1856 kWh
